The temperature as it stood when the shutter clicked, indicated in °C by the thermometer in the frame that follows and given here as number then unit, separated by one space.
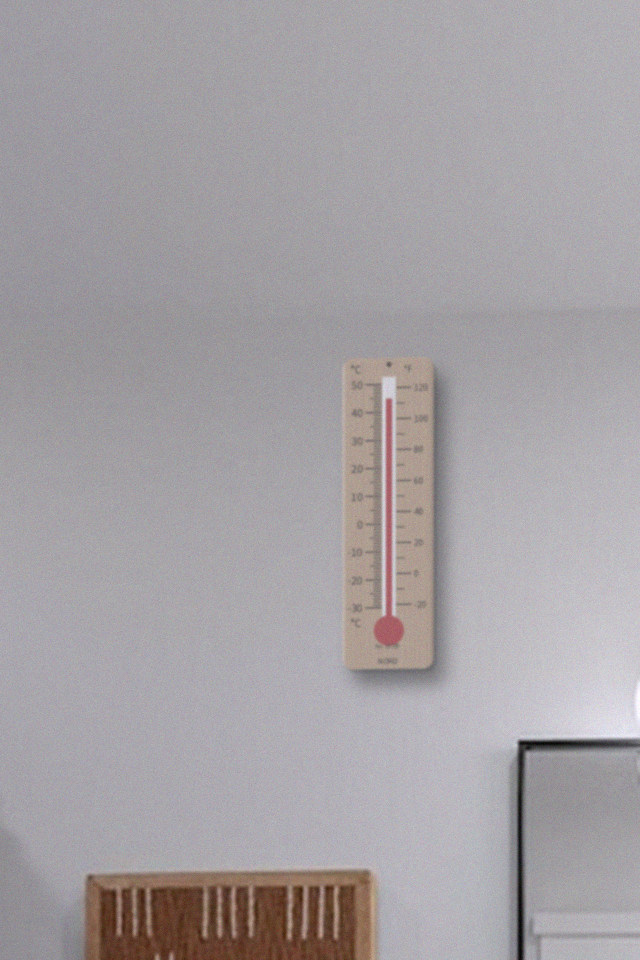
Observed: 45 °C
